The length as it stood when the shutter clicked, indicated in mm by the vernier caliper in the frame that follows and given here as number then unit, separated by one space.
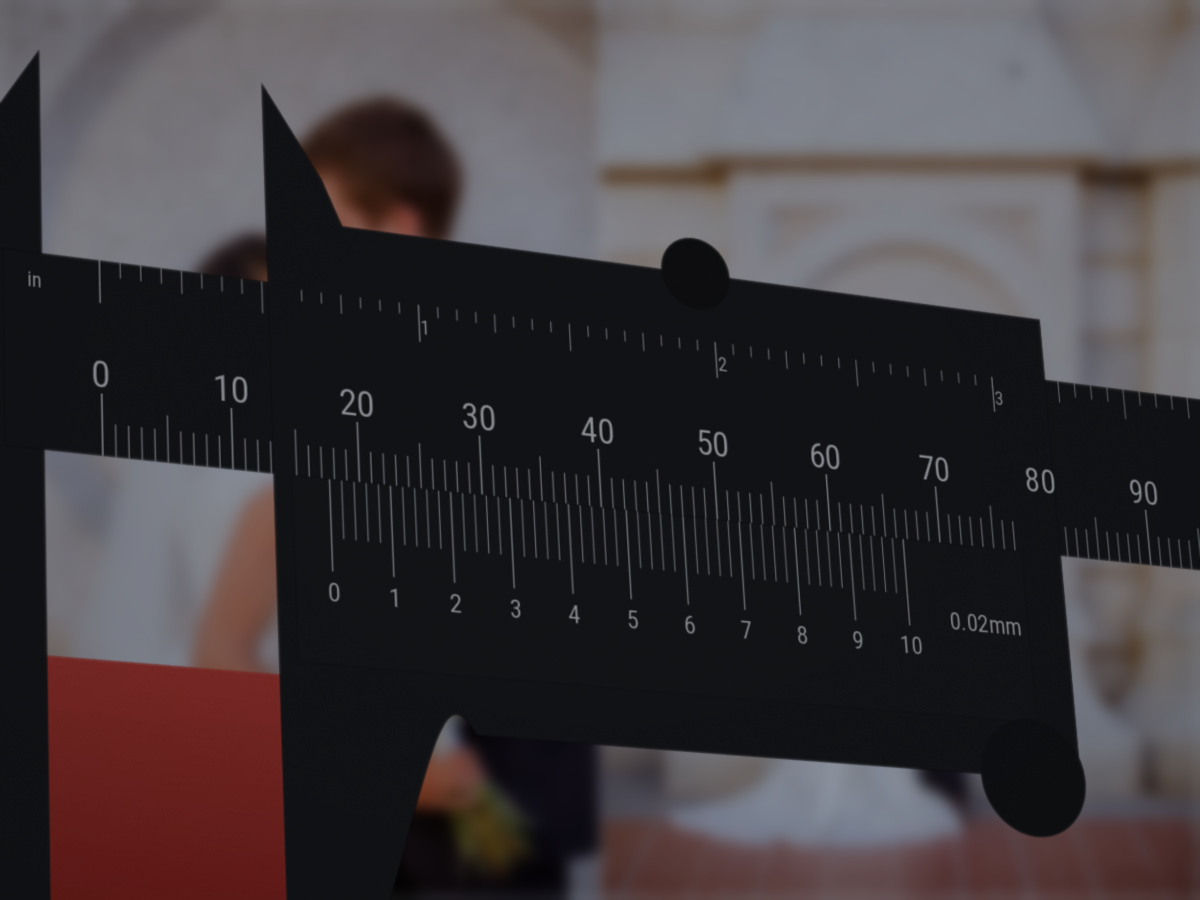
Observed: 17.6 mm
